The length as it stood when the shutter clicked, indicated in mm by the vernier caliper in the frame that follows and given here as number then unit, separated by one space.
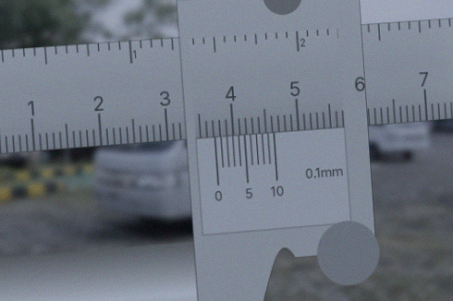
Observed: 37.2 mm
